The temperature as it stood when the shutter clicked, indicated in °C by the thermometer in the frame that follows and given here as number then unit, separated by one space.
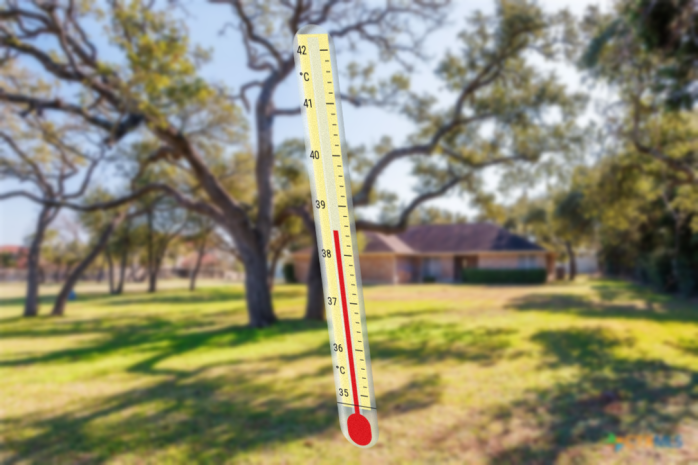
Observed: 38.5 °C
